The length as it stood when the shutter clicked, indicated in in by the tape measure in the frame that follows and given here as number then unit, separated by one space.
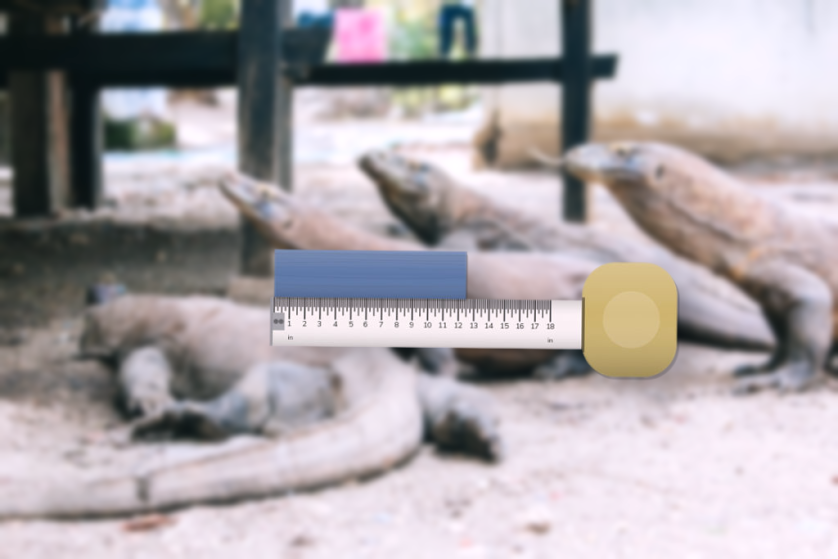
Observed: 12.5 in
